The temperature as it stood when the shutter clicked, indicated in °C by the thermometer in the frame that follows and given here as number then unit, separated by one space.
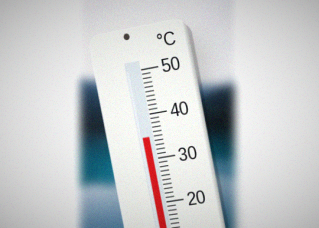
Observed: 35 °C
